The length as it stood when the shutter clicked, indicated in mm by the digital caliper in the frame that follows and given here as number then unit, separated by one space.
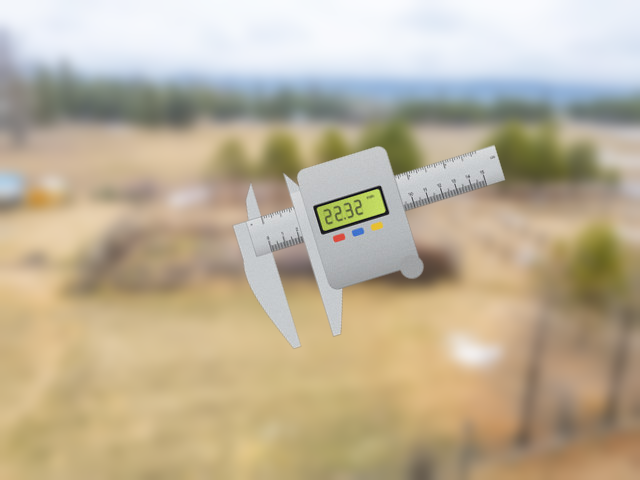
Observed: 22.32 mm
